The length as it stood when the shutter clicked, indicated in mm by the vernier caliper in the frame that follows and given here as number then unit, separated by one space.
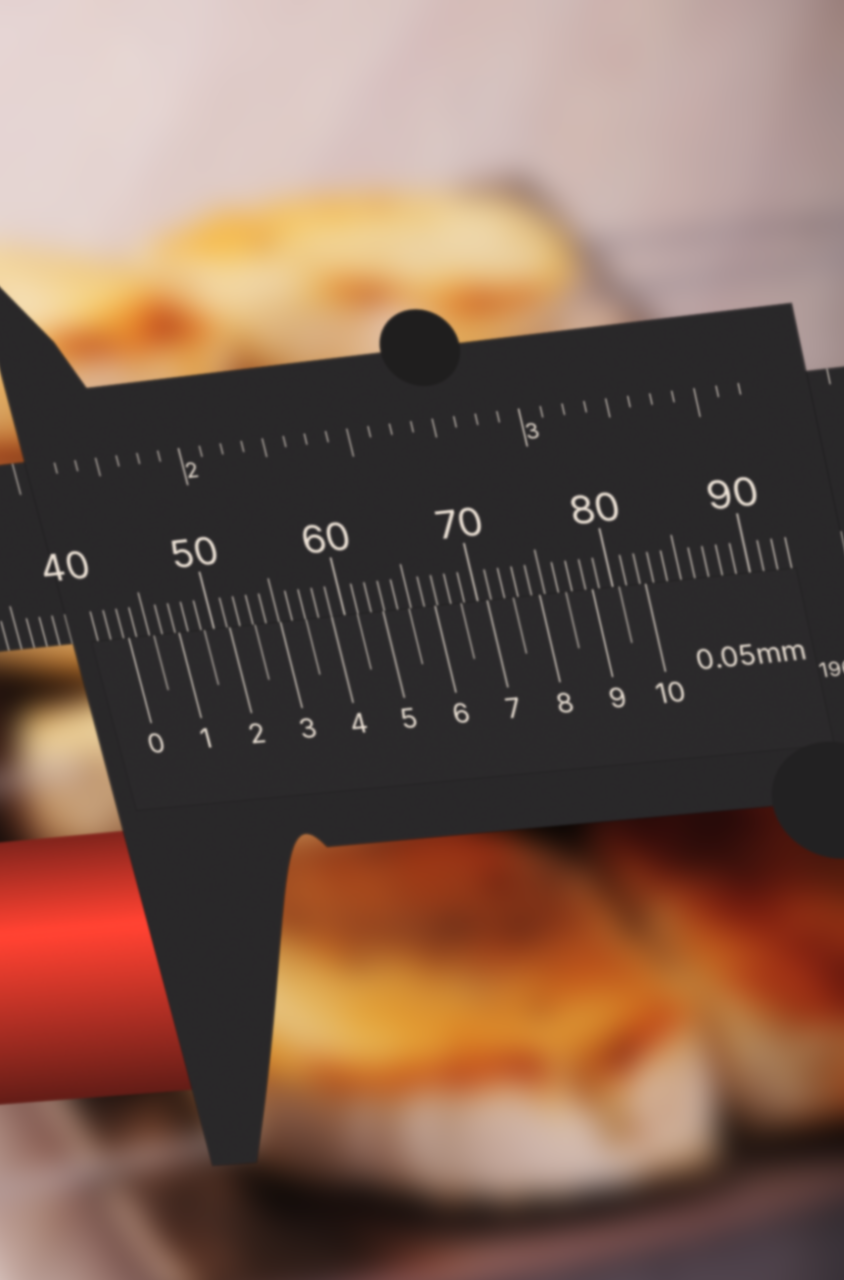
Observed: 43.4 mm
